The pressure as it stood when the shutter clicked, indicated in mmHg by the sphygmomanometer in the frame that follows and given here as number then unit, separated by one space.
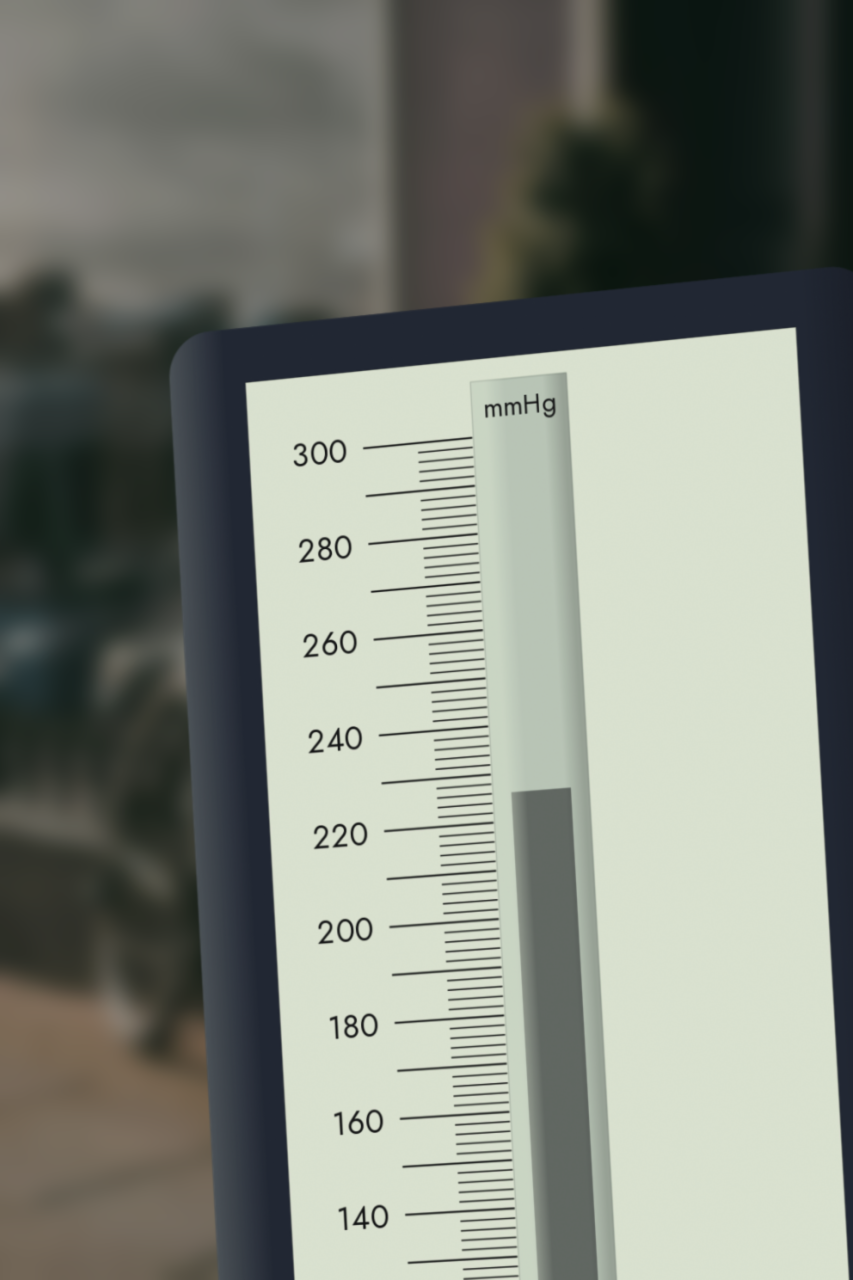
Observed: 226 mmHg
